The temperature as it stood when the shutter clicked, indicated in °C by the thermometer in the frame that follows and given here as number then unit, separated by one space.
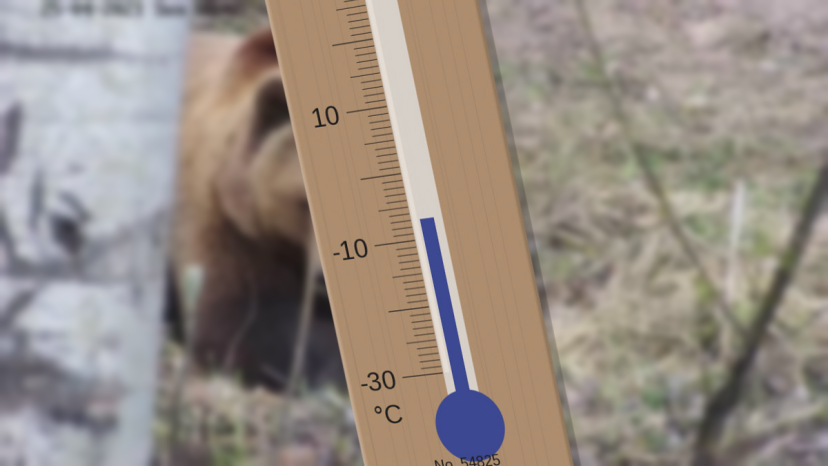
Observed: -7 °C
